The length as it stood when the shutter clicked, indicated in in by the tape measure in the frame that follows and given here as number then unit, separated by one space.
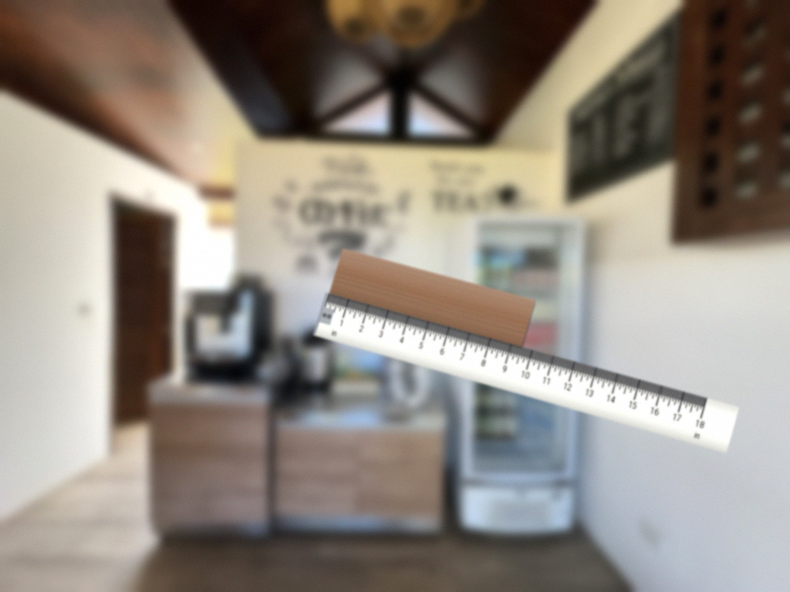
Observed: 9.5 in
